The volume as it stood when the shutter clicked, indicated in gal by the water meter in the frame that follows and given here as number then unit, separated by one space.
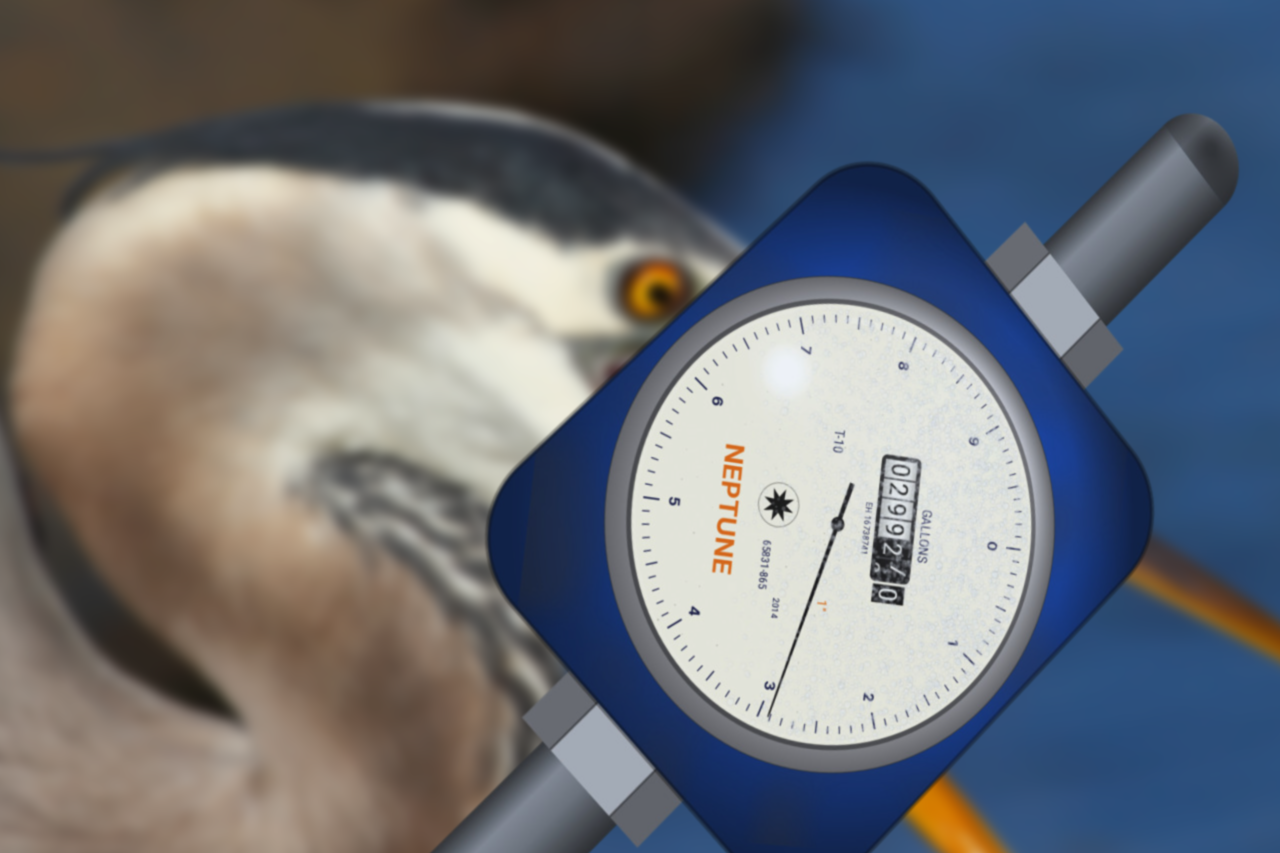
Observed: 299272.9 gal
